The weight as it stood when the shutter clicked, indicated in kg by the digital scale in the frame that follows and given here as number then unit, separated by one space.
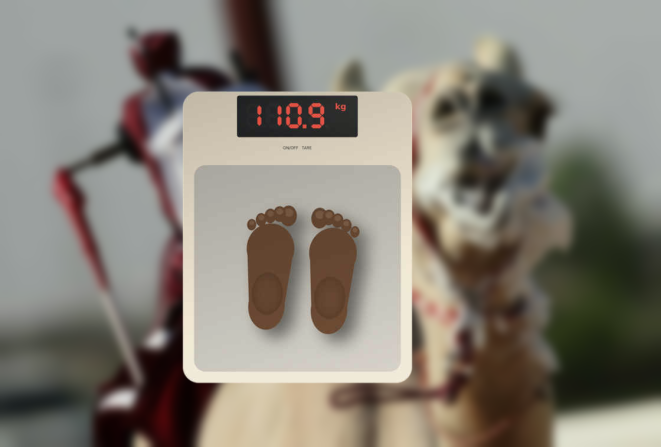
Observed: 110.9 kg
